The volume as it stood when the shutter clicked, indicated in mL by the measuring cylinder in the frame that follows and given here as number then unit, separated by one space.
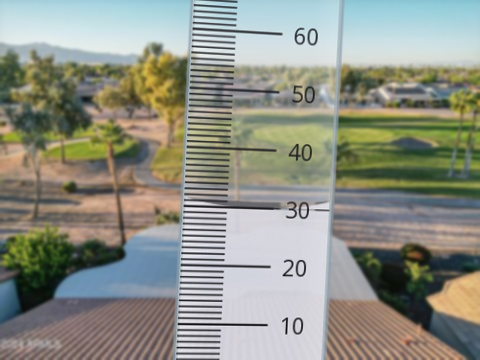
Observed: 30 mL
